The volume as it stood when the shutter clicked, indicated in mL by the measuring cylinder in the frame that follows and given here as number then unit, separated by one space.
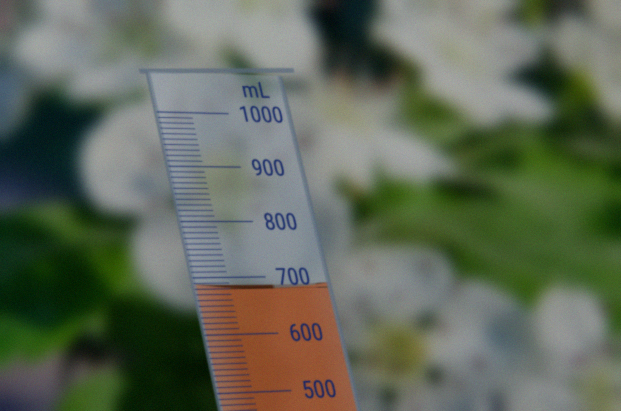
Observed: 680 mL
